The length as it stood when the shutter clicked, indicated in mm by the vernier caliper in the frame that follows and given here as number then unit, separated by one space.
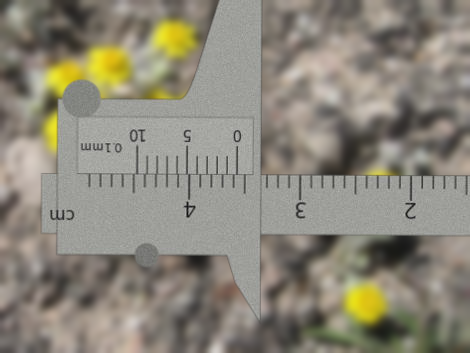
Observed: 35.7 mm
